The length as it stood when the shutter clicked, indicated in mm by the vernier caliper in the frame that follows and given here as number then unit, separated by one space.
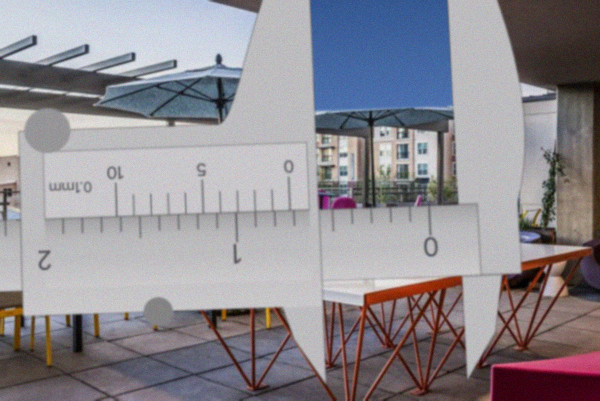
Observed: 7.2 mm
